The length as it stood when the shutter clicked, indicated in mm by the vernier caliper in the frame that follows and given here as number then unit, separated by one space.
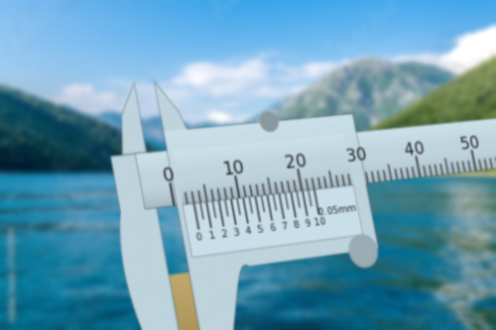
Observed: 3.0 mm
